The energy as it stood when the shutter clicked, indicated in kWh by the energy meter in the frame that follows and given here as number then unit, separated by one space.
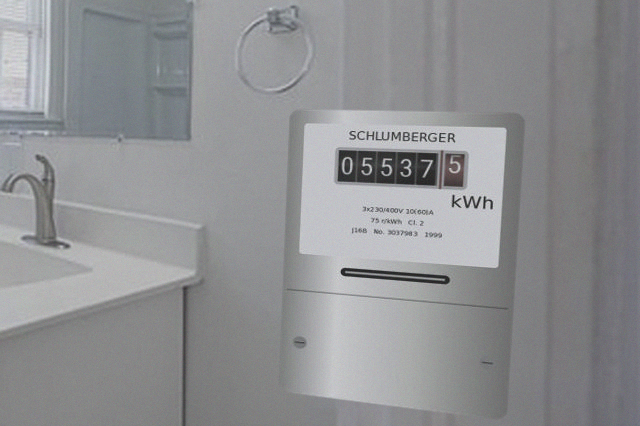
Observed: 5537.5 kWh
